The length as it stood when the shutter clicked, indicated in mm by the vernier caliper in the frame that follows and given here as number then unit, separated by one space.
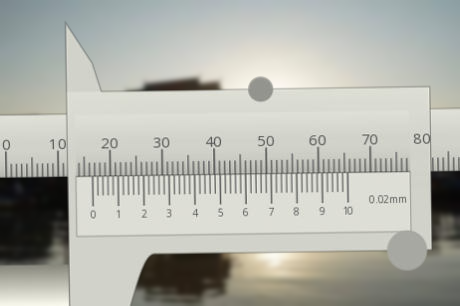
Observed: 16.6 mm
